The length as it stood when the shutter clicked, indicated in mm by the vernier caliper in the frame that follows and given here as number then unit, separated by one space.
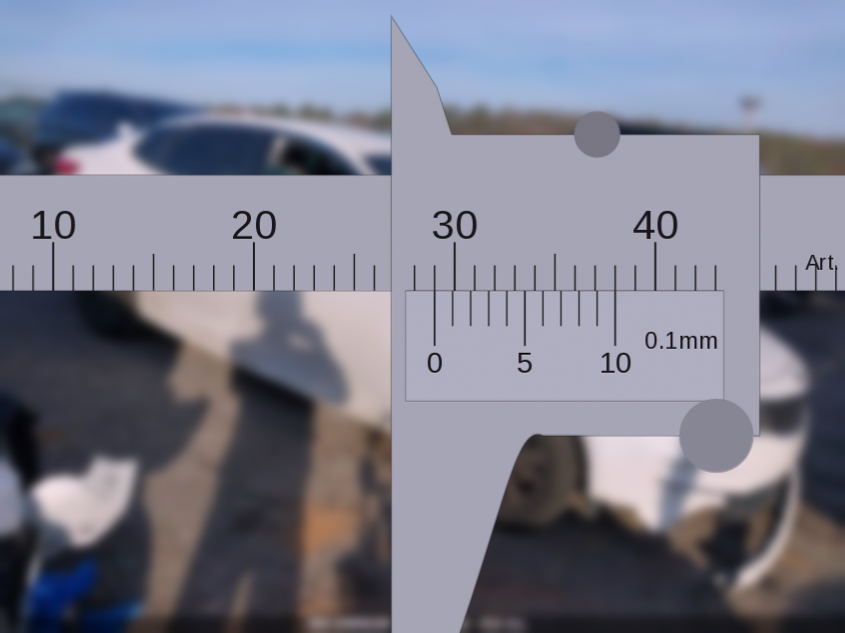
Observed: 29.0 mm
